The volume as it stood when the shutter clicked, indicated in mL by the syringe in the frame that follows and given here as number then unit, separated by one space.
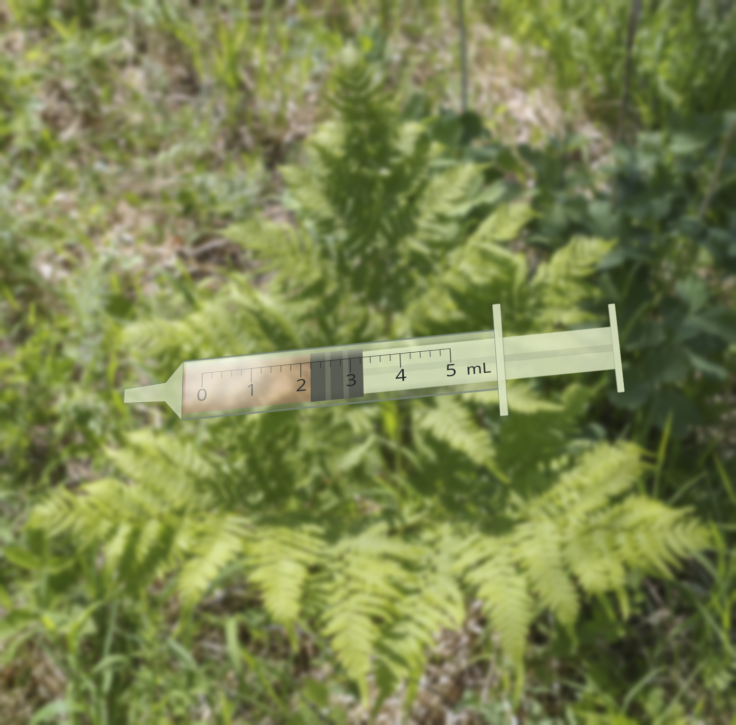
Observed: 2.2 mL
